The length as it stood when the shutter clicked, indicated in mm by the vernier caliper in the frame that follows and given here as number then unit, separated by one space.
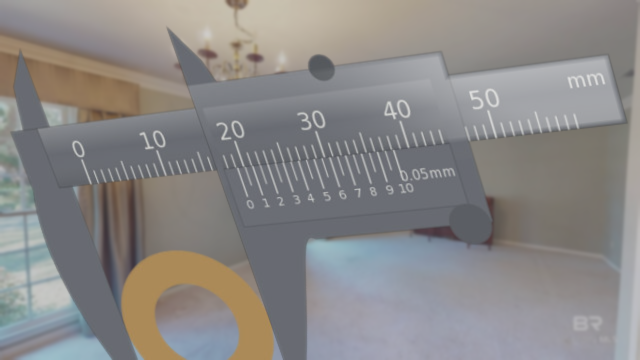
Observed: 19.2 mm
